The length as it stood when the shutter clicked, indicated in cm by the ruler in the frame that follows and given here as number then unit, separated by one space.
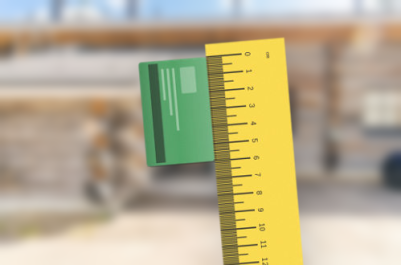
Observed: 6 cm
